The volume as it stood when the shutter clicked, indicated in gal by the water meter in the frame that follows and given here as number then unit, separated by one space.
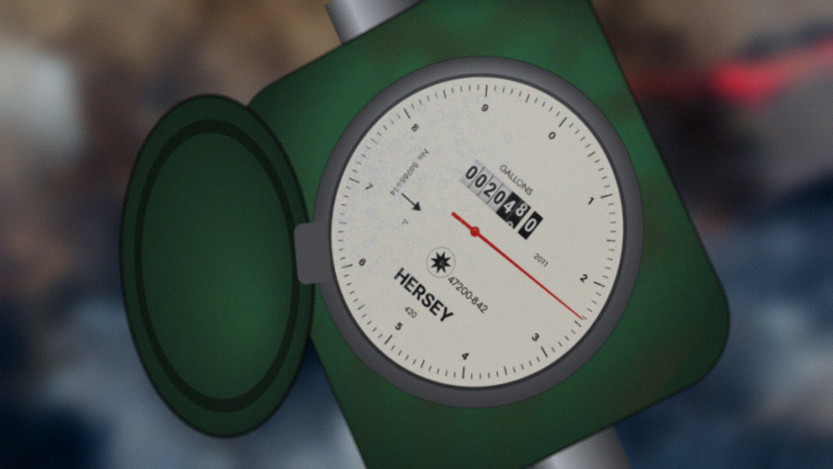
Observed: 20482.4 gal
